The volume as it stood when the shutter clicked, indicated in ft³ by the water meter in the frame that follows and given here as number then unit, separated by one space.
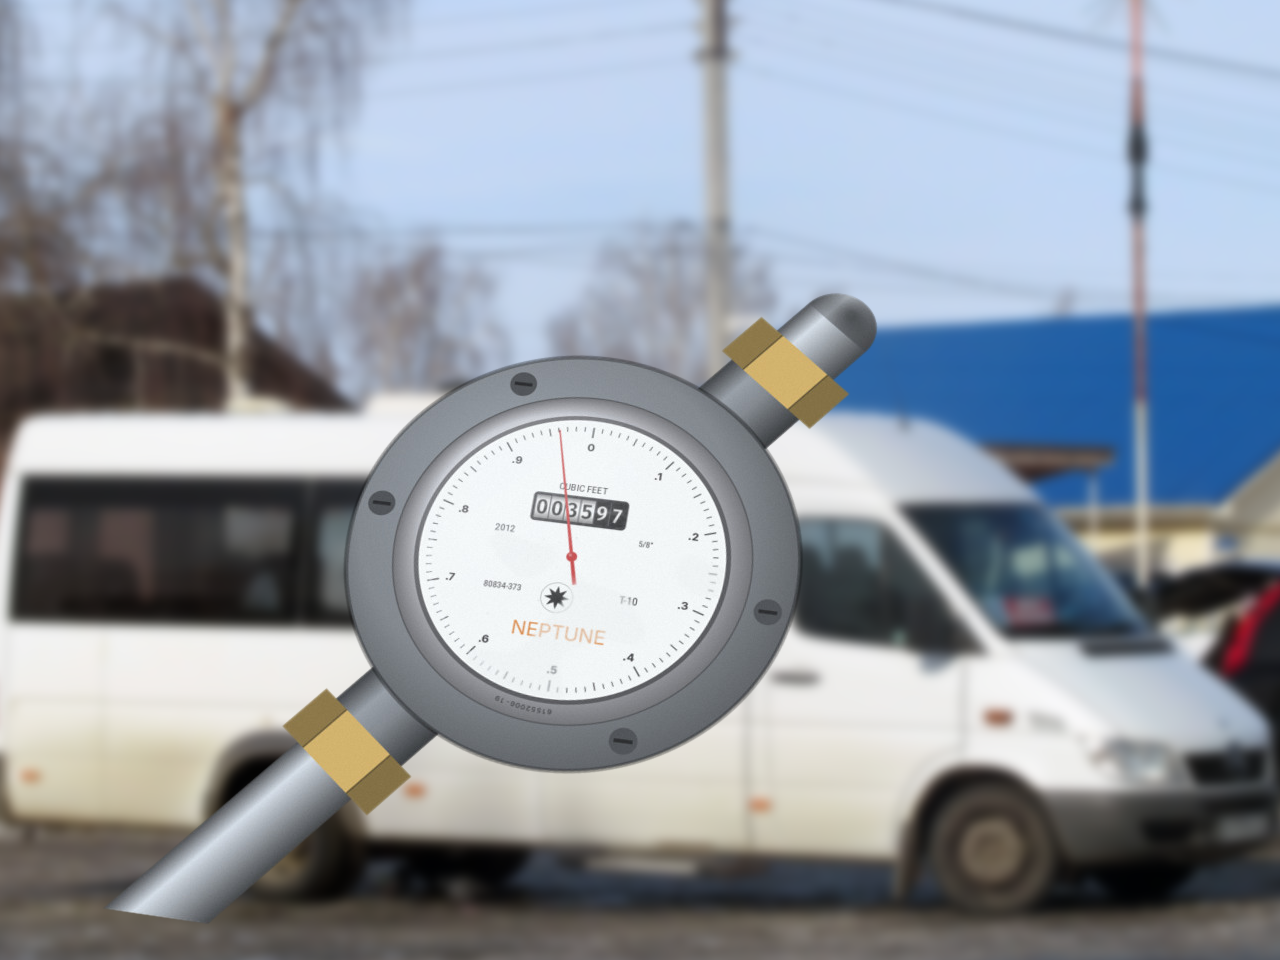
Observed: 3596.96 ft³
